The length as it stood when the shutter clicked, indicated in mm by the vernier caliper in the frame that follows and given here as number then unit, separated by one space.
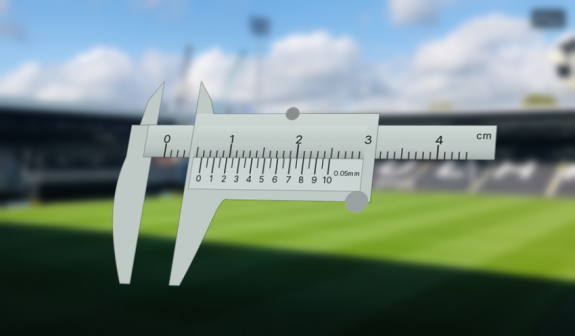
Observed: 5.8 mm
